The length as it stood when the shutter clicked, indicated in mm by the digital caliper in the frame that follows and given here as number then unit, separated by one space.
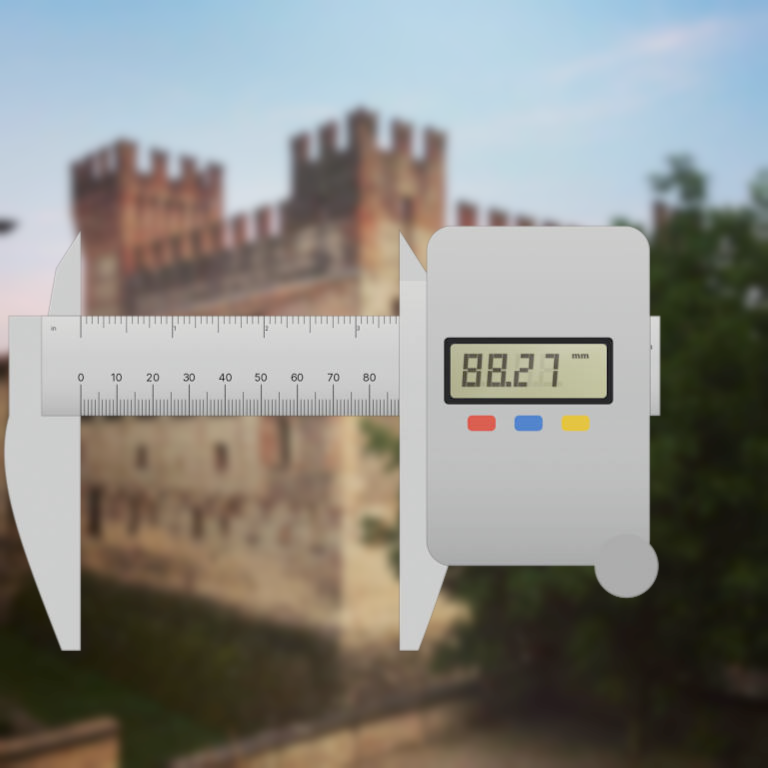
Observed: 88.27 mm
